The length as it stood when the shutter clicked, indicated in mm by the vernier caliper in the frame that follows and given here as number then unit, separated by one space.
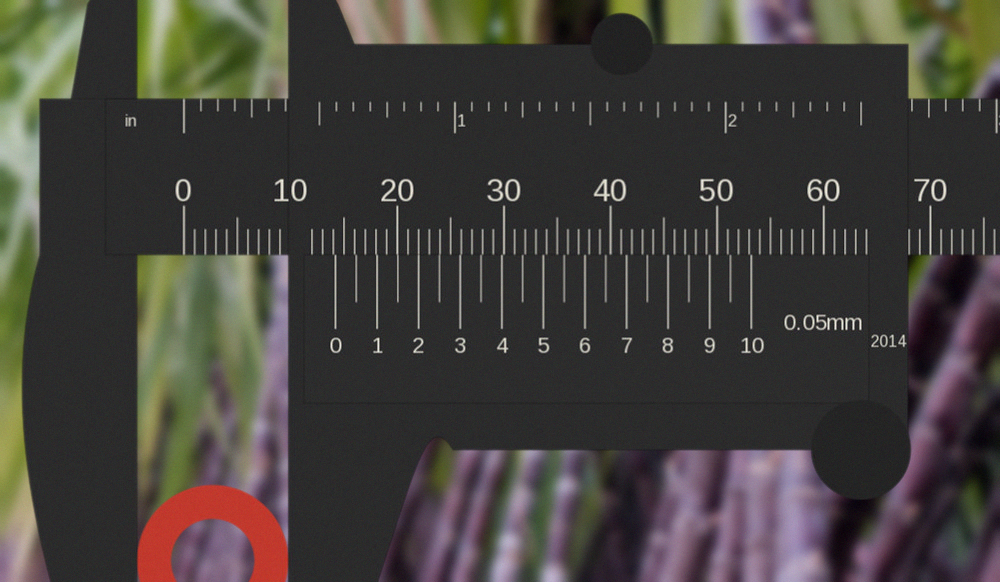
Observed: 14.2 mm
